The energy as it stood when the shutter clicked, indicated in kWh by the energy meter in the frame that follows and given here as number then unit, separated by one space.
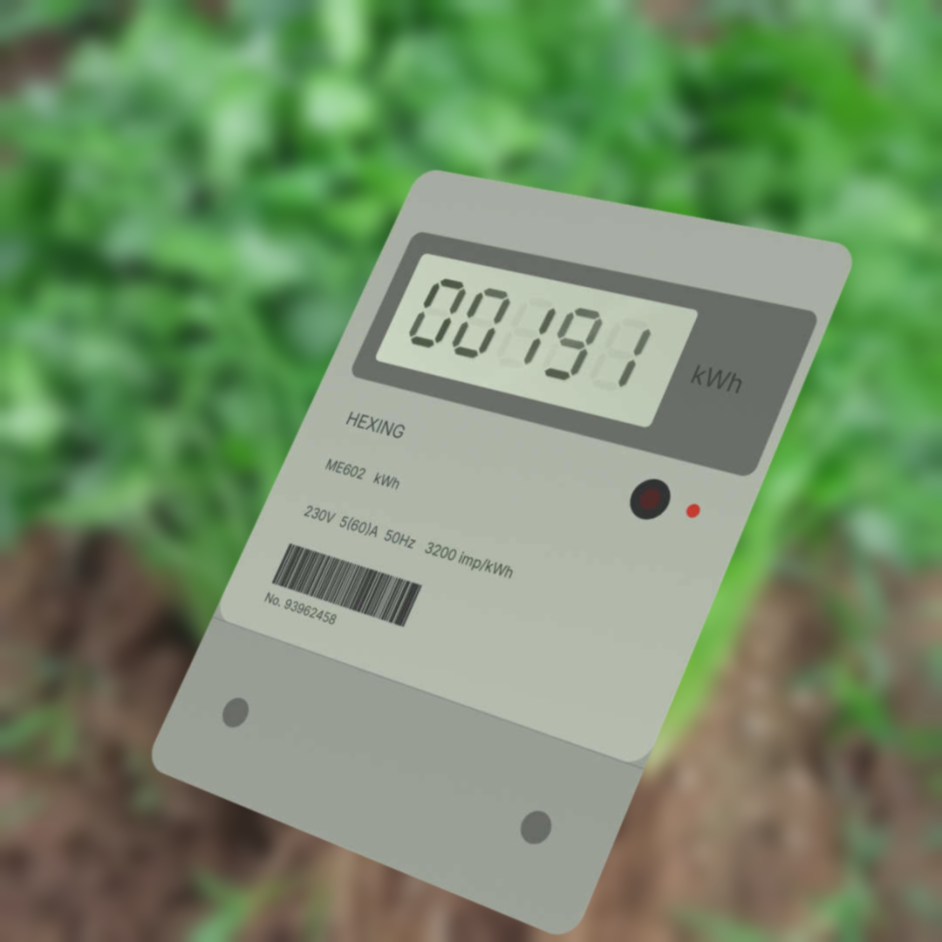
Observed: 191 kWh
